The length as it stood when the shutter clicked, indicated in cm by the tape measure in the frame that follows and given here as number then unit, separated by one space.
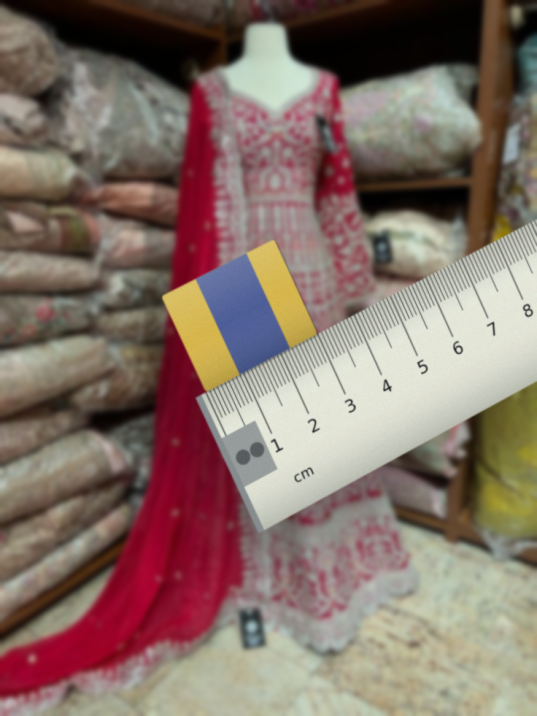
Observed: 3 cm
